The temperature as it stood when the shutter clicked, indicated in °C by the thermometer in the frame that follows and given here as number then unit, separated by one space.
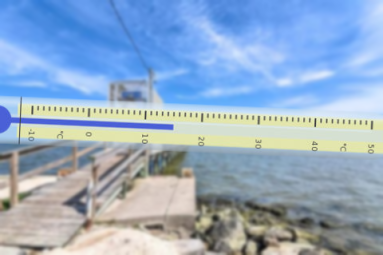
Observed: 15 °C
